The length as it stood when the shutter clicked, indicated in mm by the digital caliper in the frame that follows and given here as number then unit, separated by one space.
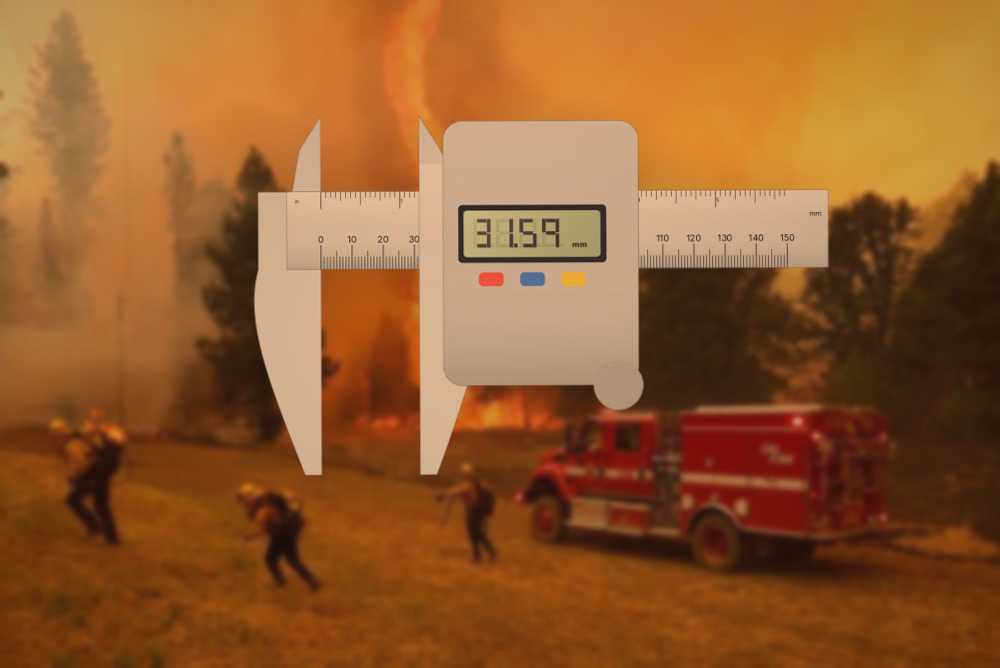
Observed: 31.59 mm
